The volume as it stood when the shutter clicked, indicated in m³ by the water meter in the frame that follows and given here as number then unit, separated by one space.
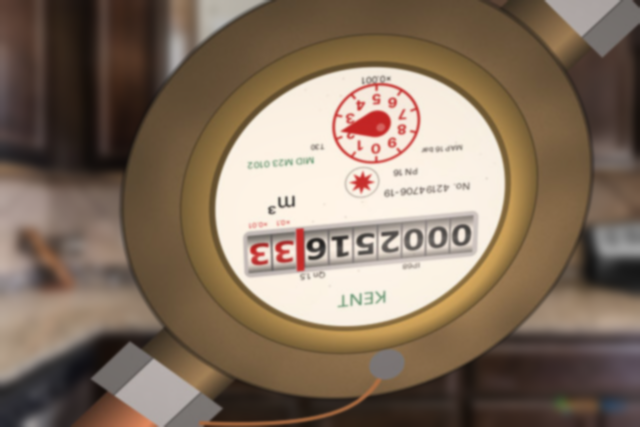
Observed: 2516.332 m³
